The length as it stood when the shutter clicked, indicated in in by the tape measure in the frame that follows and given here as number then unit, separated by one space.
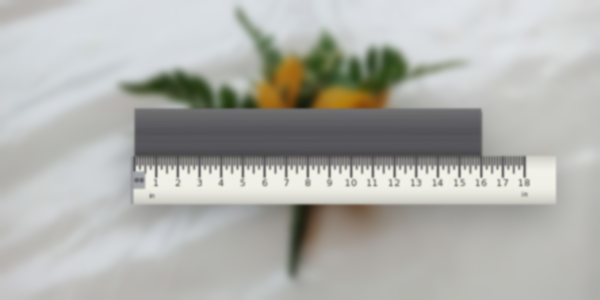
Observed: 16 in
